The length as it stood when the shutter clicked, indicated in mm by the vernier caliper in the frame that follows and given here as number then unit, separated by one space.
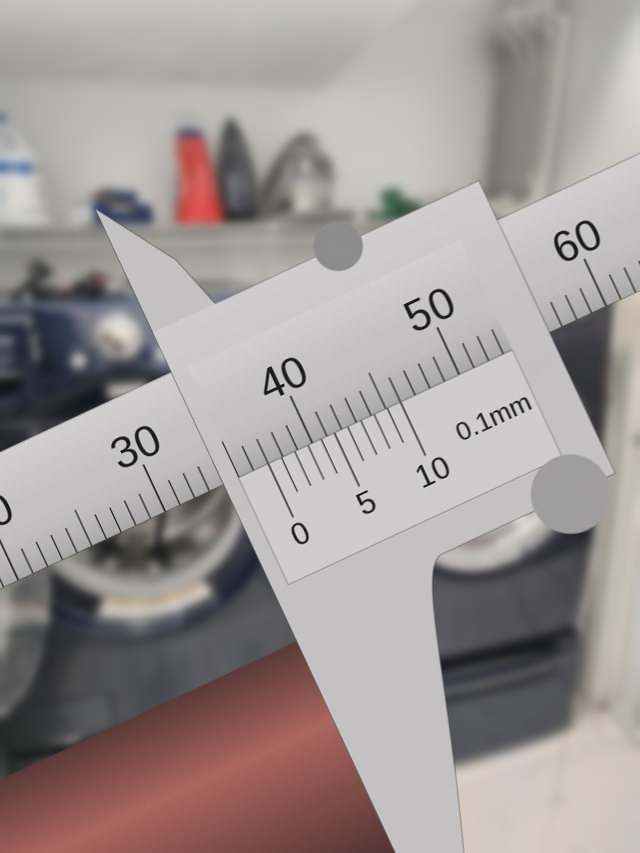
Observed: 37.0 mm
